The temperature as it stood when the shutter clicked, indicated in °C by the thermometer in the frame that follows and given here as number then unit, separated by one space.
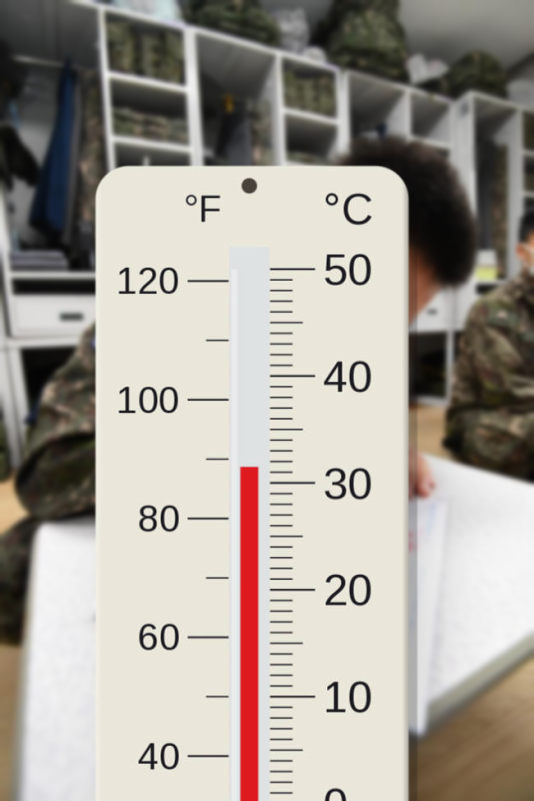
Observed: 31.5 °C
